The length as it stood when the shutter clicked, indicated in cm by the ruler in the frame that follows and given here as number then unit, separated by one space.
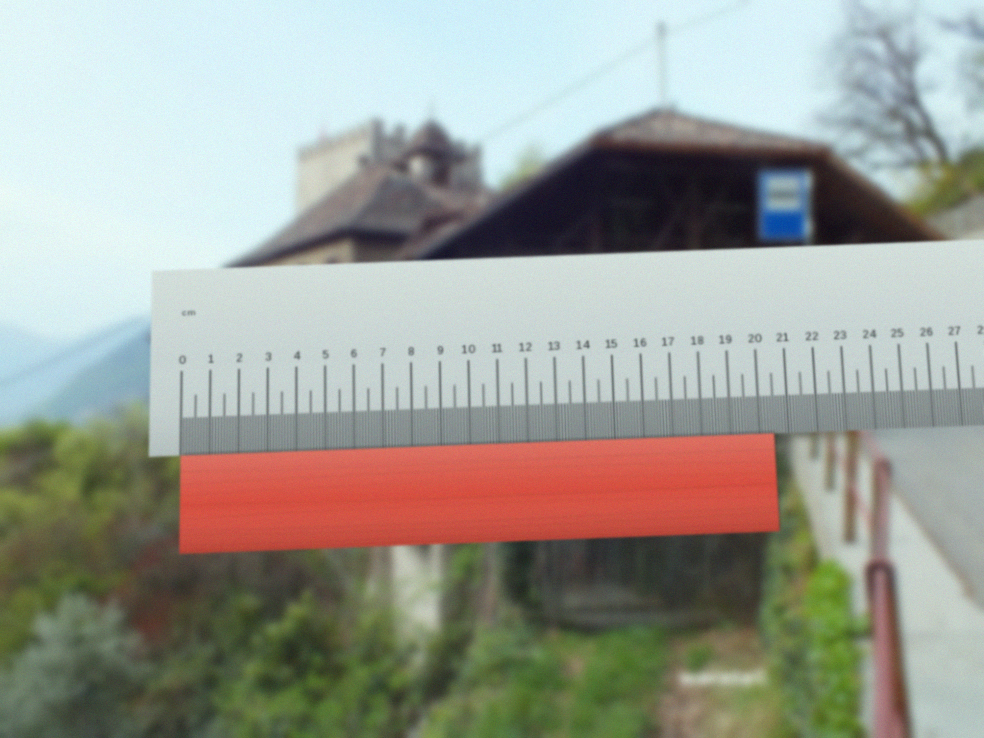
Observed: 20.5 cm
